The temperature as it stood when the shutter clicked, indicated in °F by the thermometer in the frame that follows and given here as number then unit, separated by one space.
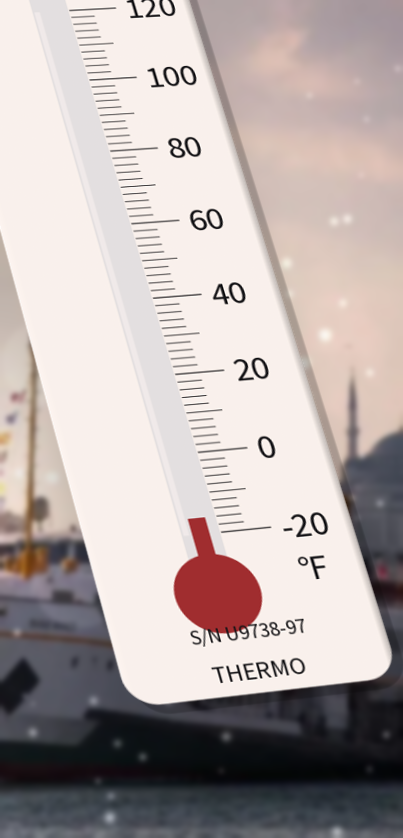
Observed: -16 °F
